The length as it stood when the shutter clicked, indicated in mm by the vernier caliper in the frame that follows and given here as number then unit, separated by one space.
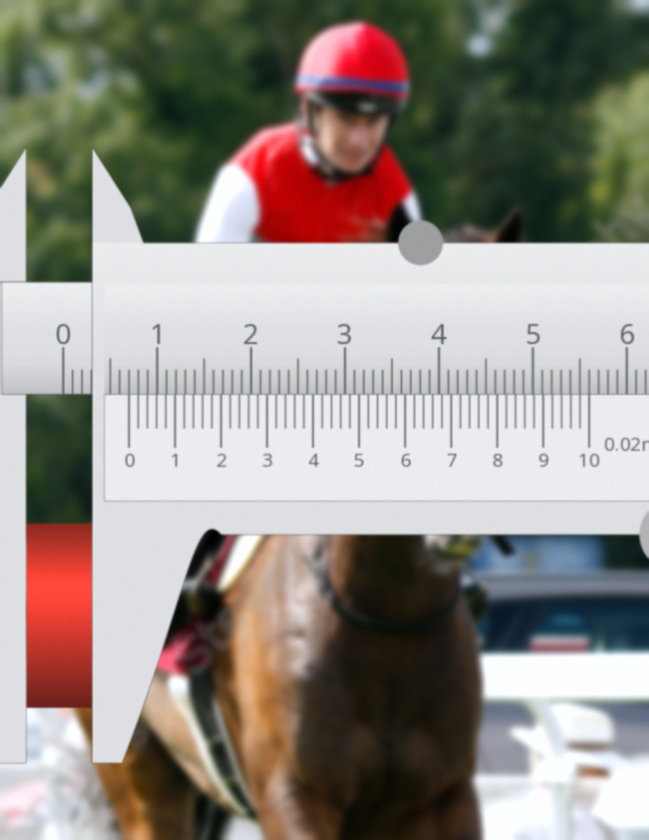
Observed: 7.0 mm
